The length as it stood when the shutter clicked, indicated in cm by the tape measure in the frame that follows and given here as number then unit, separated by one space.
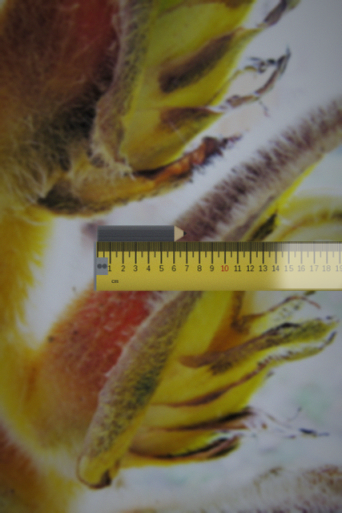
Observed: 7 cm
